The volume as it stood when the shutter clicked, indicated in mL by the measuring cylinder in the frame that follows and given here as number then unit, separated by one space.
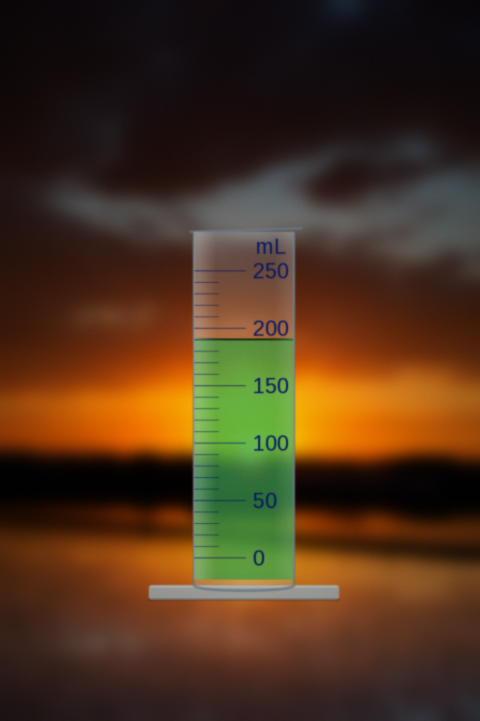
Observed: 190 mL
